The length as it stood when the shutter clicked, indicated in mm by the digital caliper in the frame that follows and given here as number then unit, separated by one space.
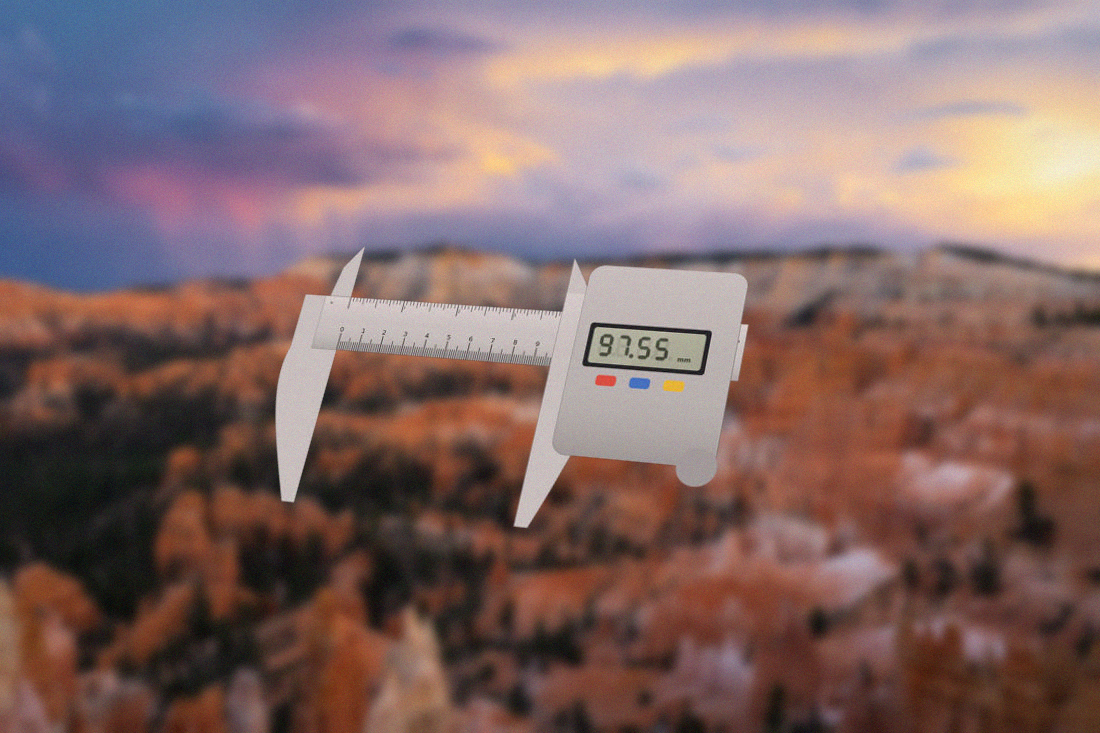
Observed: 97.55 mm
